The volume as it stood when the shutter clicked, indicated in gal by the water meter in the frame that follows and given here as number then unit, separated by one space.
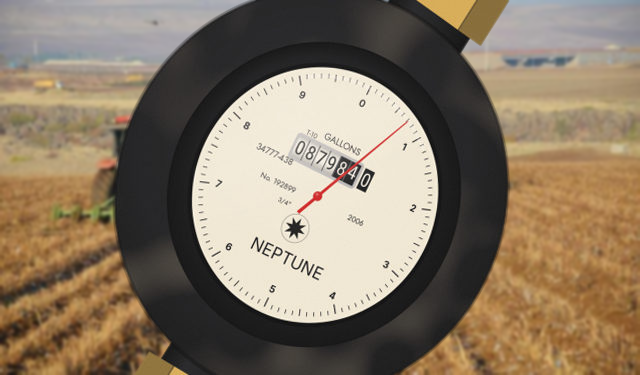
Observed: 879840.7 gal
